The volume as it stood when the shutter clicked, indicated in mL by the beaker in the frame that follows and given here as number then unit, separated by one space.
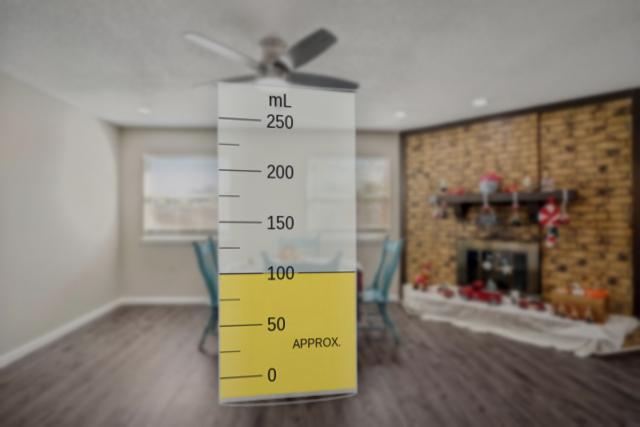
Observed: 100 mL
